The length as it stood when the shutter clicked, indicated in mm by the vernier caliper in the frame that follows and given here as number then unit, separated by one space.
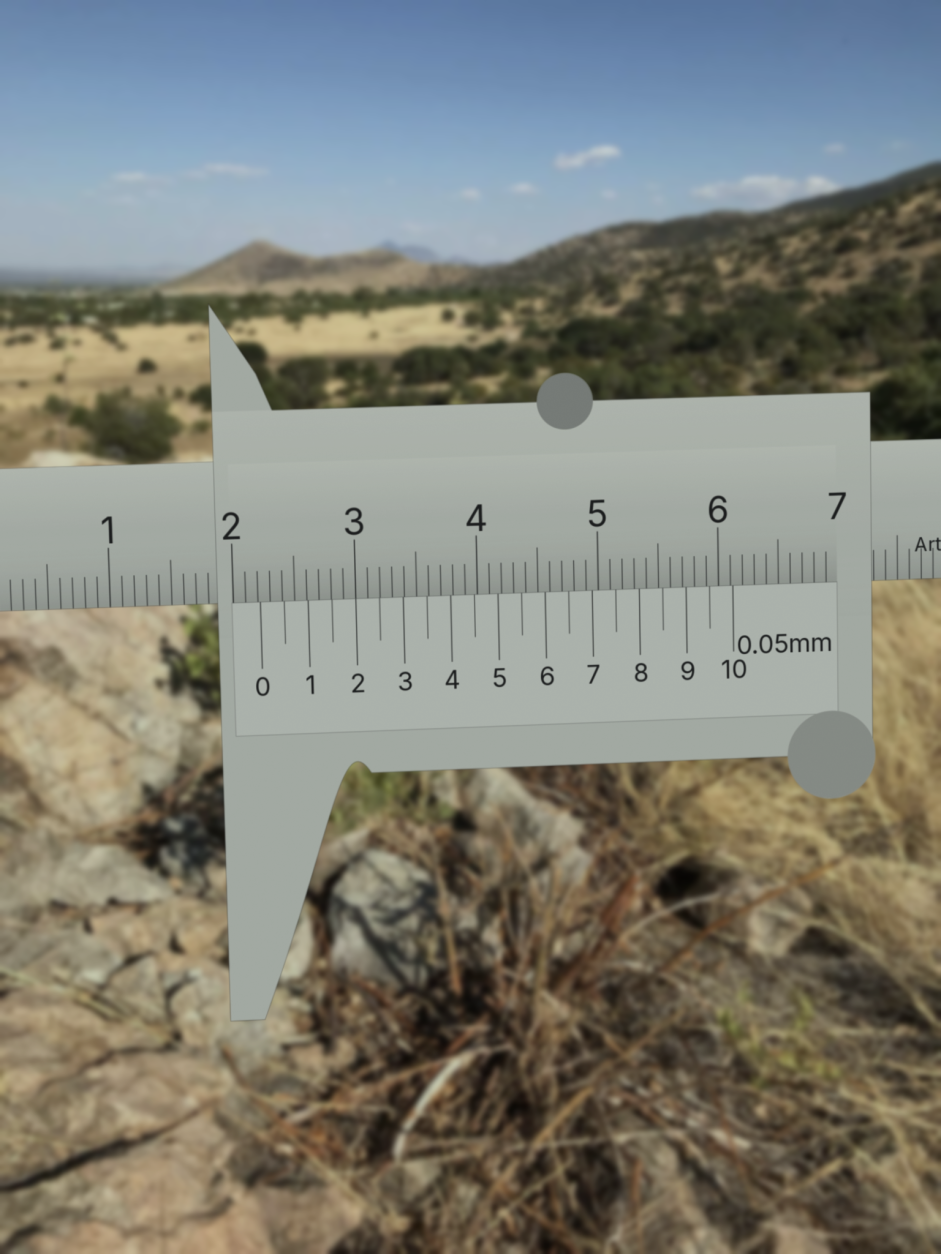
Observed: 22.2 mm
